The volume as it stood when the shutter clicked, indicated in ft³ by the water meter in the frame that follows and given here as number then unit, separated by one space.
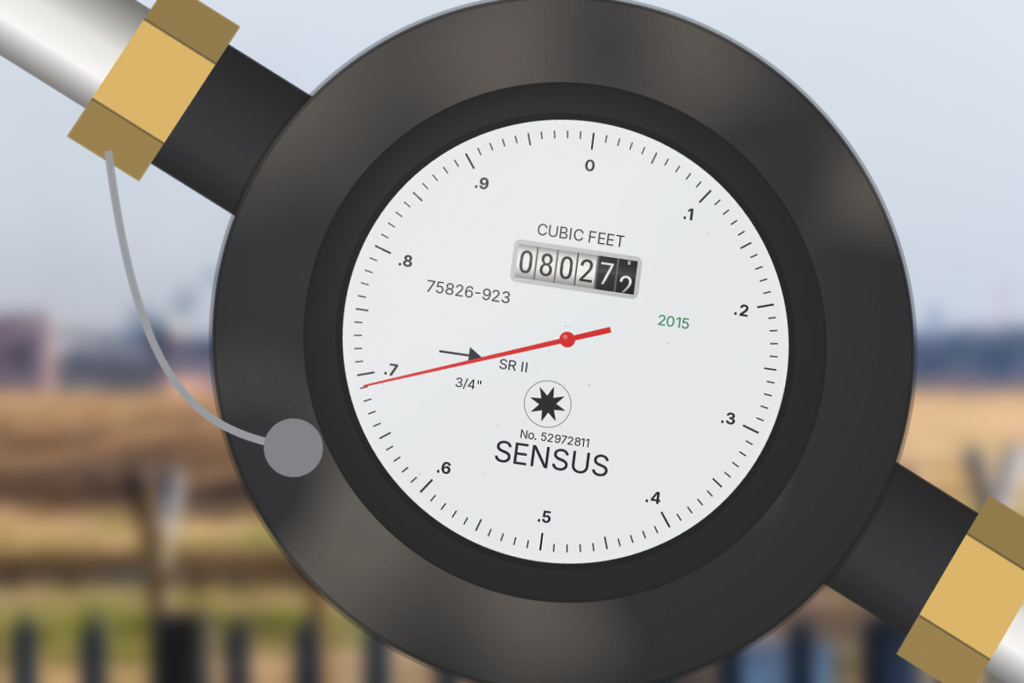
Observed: 80271.69 ft³
